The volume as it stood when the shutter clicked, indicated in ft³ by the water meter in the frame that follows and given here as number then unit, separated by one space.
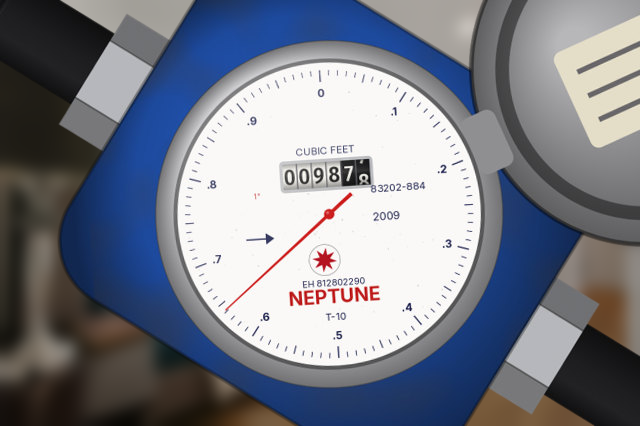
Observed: 9877.64 ft³
